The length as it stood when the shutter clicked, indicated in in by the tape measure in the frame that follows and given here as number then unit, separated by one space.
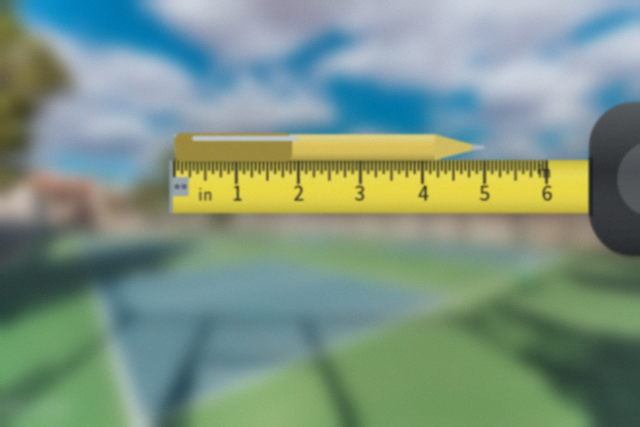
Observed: 5 in
